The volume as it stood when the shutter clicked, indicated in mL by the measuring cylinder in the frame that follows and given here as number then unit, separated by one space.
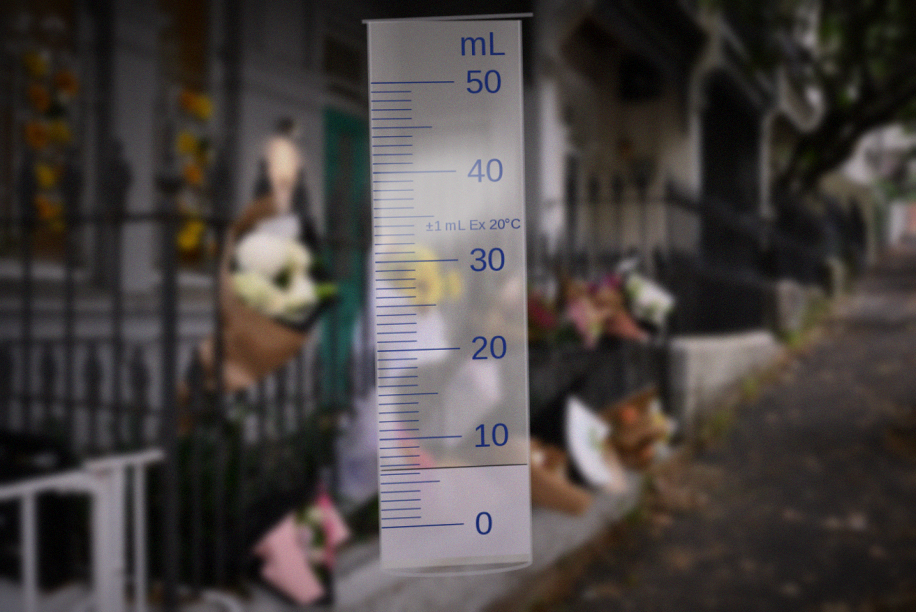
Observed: 6.5 mL
